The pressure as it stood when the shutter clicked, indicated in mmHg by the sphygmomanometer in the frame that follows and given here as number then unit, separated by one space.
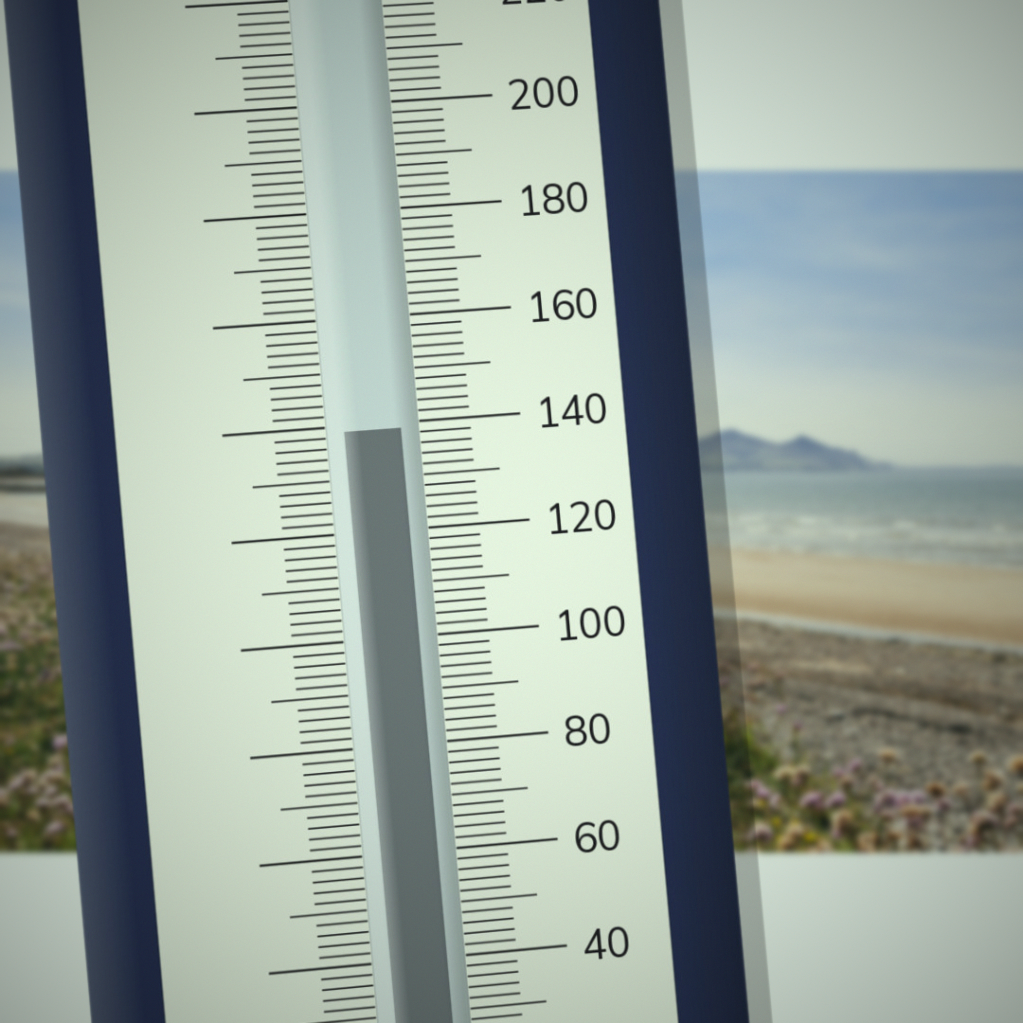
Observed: 139 mmHg
